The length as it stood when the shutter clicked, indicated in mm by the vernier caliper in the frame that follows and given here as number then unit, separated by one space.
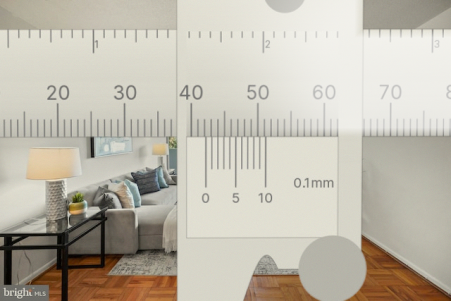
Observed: 42.2 mm
